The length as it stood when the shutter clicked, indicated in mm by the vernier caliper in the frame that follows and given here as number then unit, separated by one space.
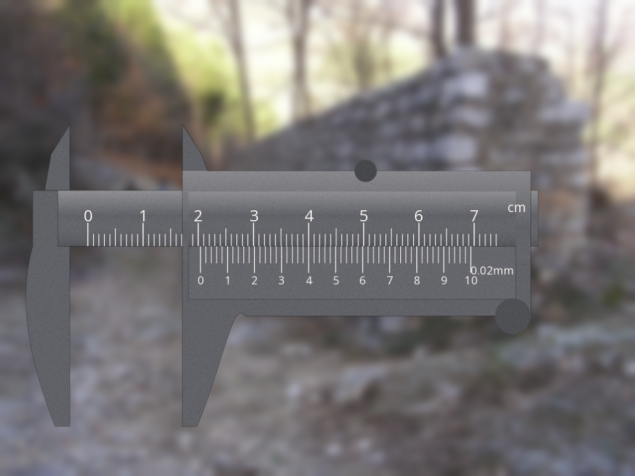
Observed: 20.4 mm
